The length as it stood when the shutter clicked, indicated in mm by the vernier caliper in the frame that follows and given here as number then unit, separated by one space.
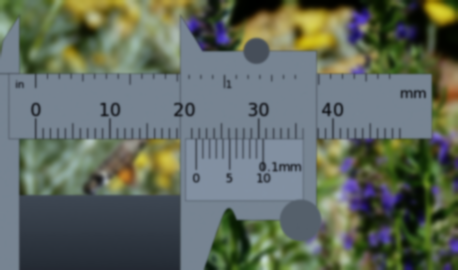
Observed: 21.6 mm
